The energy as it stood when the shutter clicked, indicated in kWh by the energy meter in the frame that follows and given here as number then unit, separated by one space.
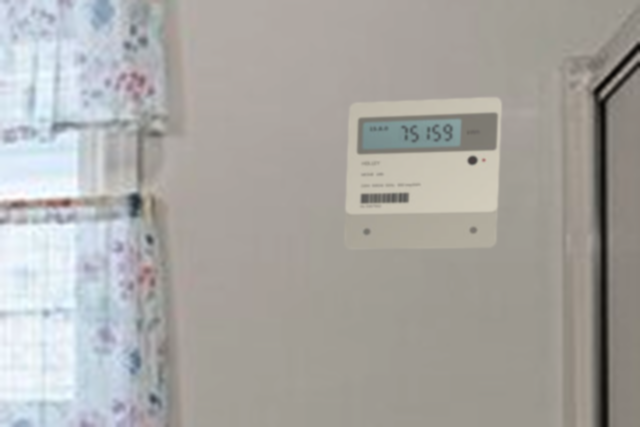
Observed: 75159 kWh
